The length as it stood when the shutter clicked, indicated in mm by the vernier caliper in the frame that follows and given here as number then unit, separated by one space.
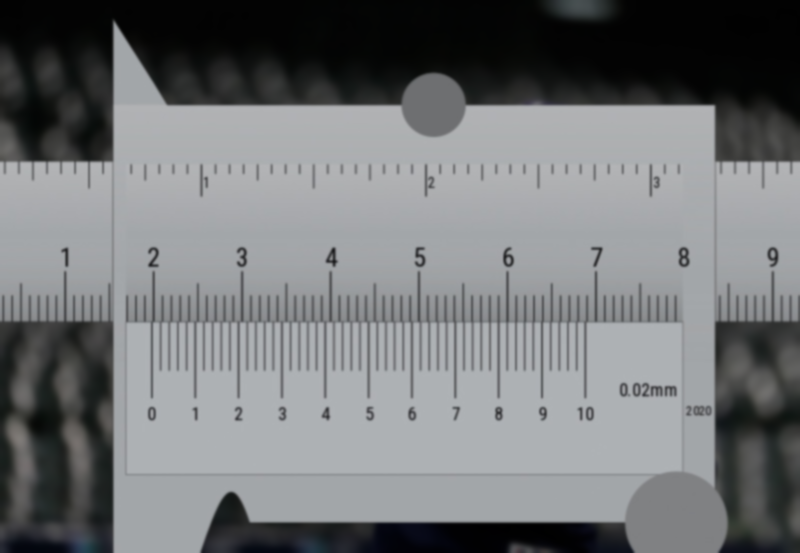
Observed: 19.8 mm
